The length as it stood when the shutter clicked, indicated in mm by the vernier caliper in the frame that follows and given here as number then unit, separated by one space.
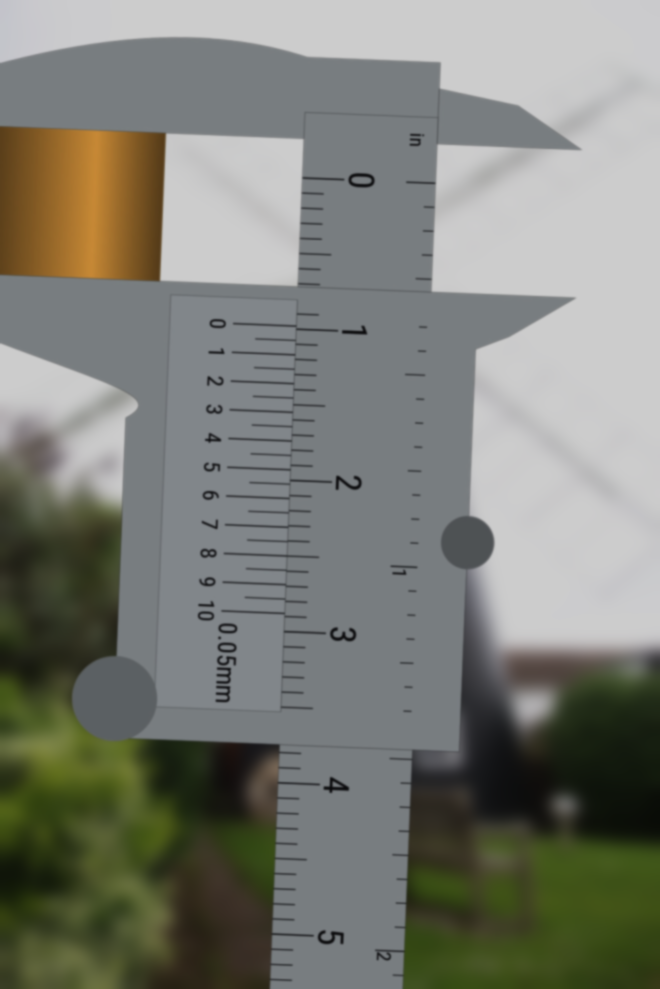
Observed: 9.8 mm
